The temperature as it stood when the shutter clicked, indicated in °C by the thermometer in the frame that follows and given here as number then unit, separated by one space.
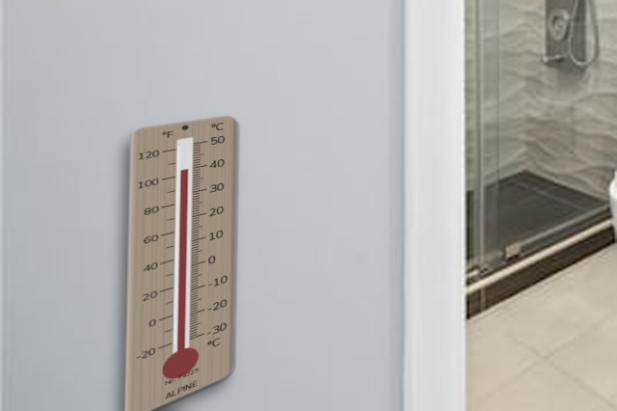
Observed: 40 °C
